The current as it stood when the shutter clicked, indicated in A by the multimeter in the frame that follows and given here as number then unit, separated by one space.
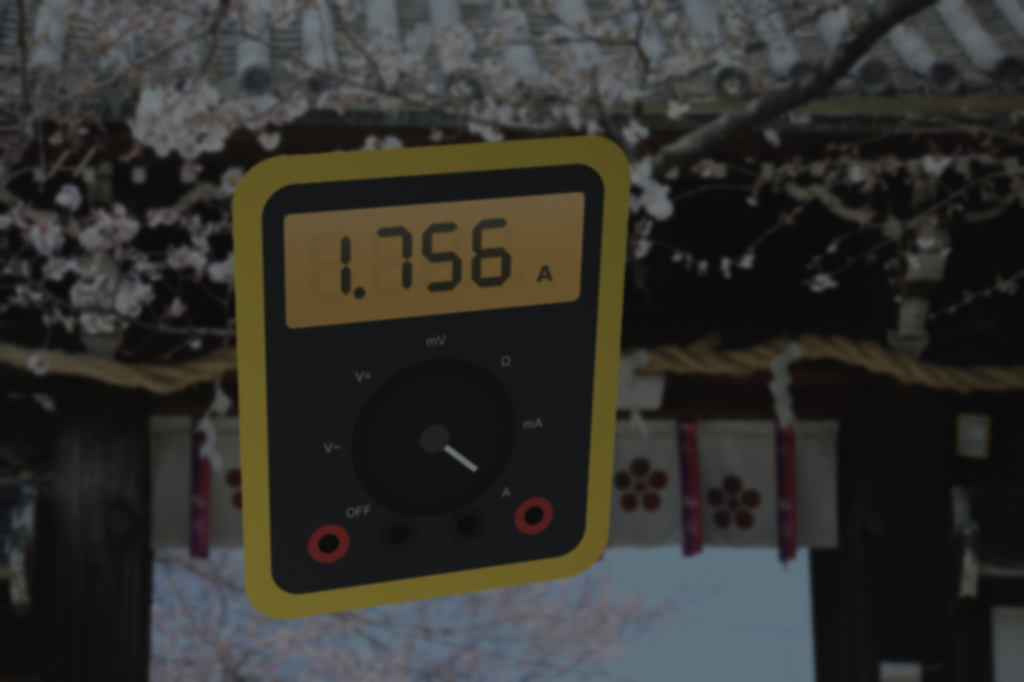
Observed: 1.756 A
